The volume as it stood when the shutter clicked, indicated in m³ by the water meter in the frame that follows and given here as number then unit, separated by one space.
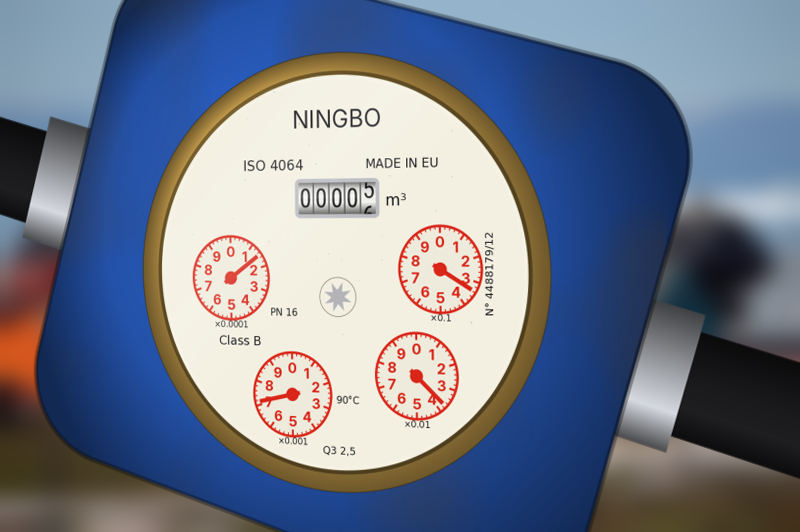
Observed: 5.3371 m³
